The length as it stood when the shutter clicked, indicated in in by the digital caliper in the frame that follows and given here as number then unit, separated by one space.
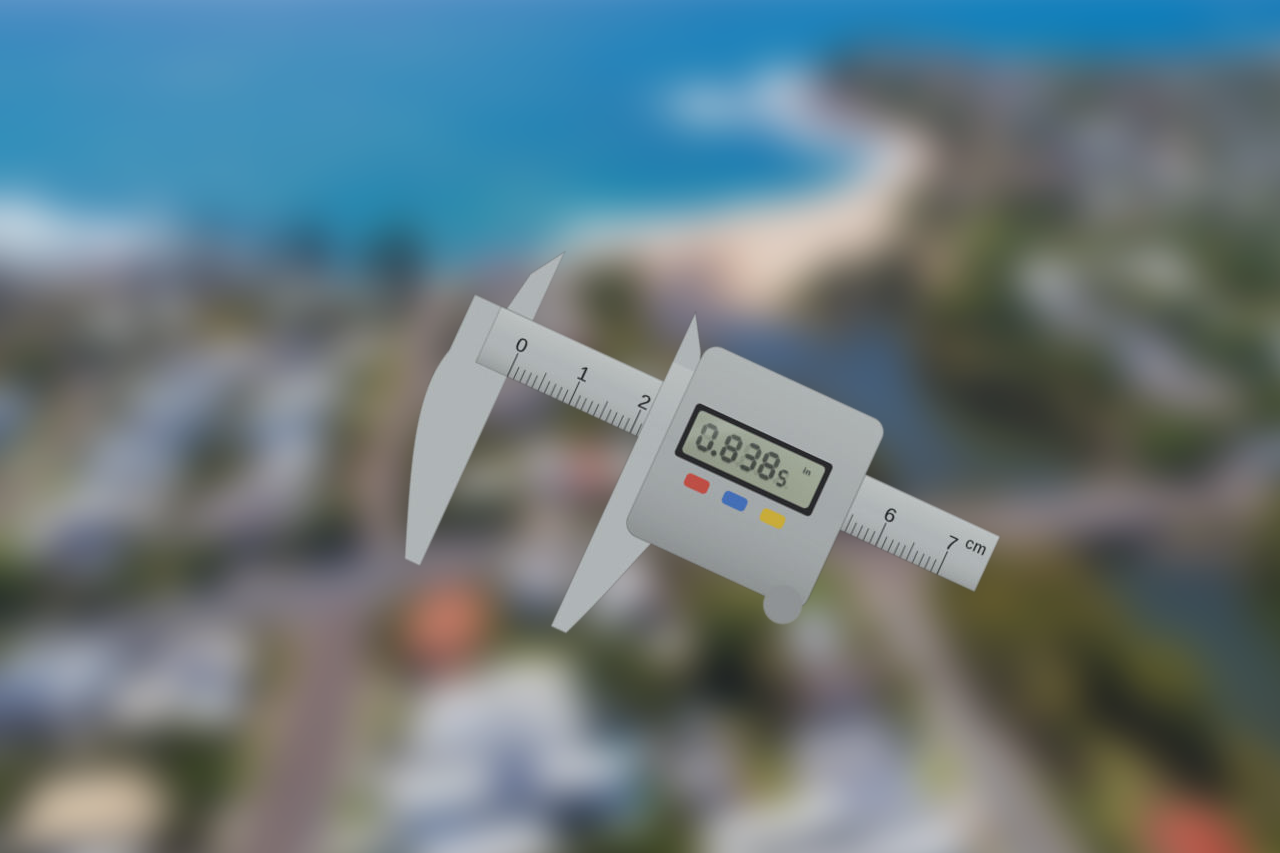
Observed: 0.8385 in
